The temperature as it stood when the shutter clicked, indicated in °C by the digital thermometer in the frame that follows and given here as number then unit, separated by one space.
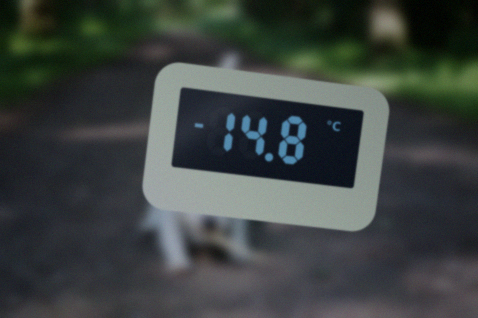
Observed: -14.8 °C
